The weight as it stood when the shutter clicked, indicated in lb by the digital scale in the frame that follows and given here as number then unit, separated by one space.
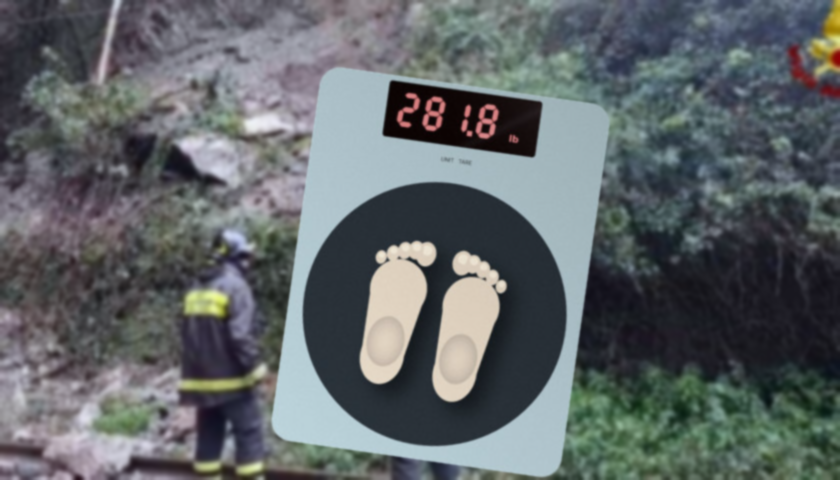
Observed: 281.8 lb
